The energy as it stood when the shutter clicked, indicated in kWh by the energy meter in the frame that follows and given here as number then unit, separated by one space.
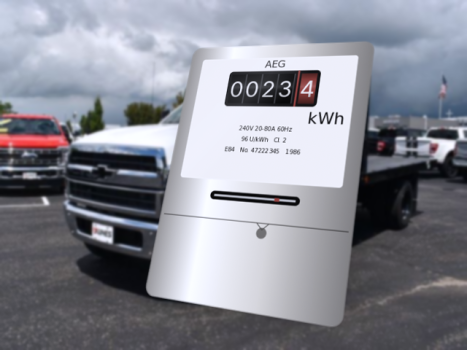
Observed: 23.4 kWh
